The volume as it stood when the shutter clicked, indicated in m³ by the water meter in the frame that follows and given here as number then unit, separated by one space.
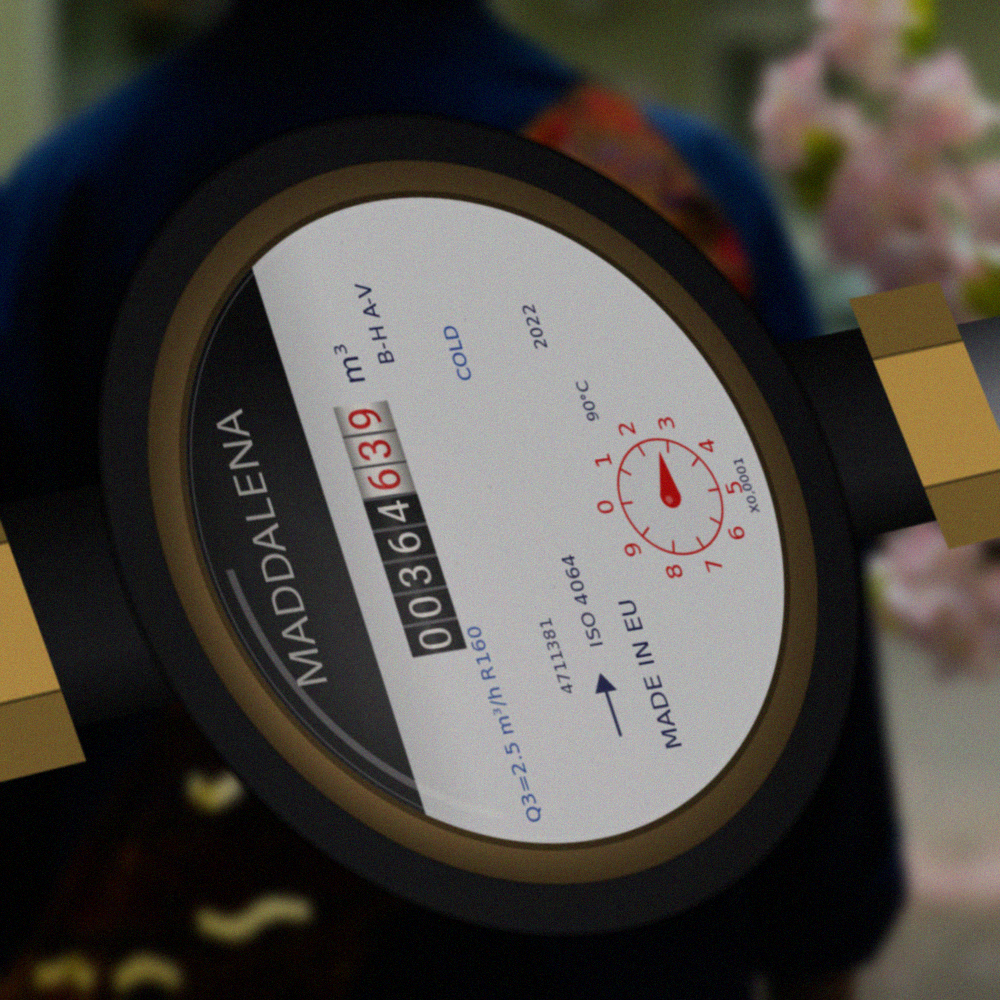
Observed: 364.6392 m³
